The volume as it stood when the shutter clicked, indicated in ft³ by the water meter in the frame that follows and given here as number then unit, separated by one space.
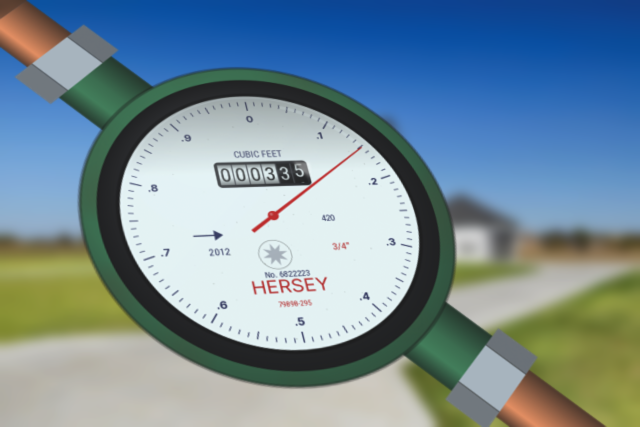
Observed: 335.15 ft³
